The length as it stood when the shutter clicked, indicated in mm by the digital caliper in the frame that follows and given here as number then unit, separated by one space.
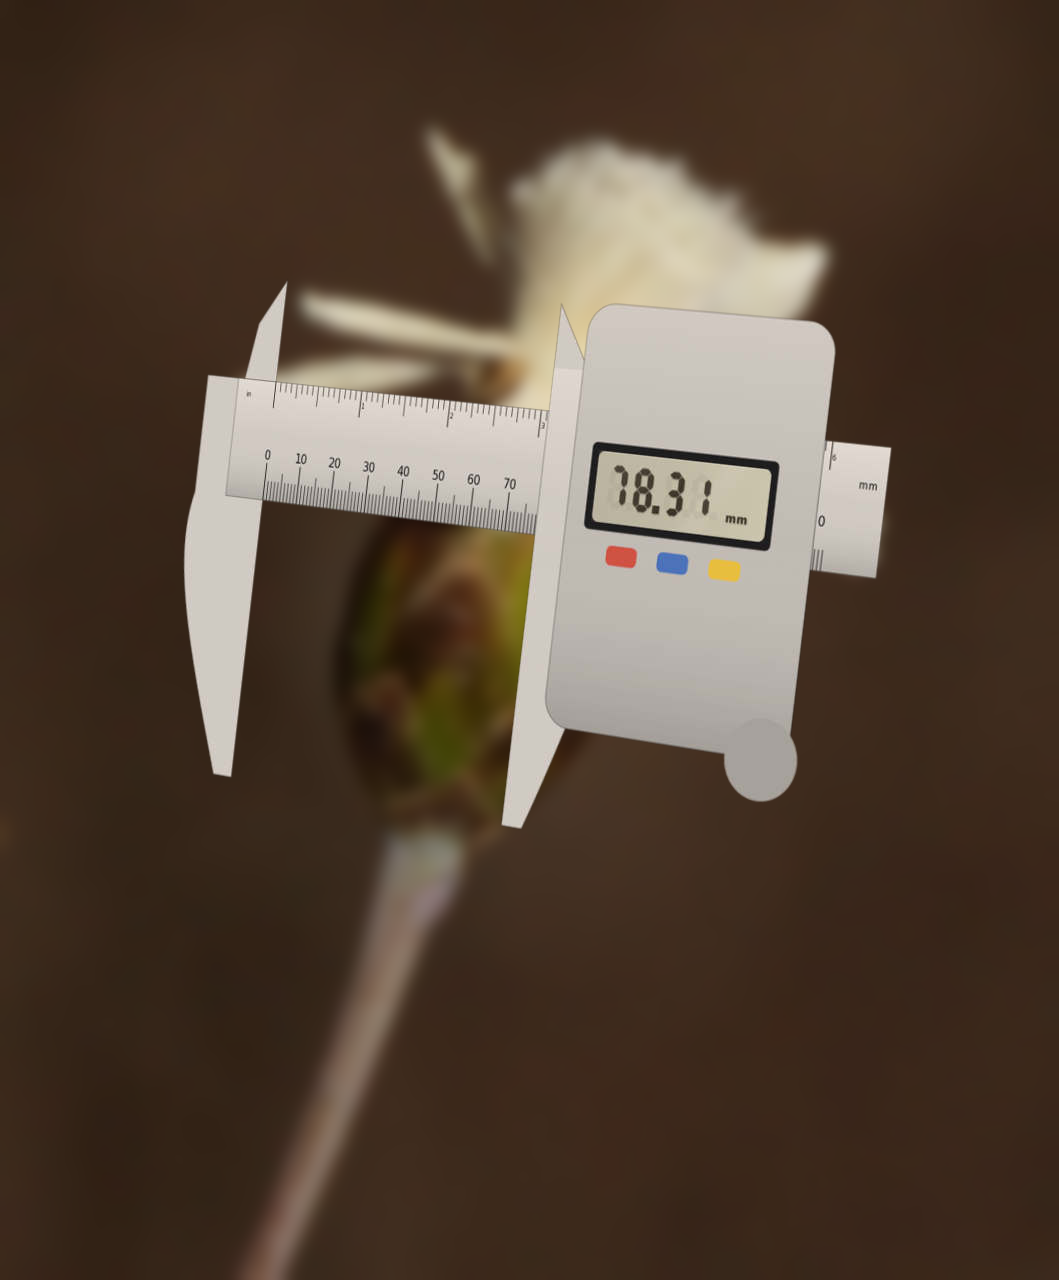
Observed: 78.31 mm
